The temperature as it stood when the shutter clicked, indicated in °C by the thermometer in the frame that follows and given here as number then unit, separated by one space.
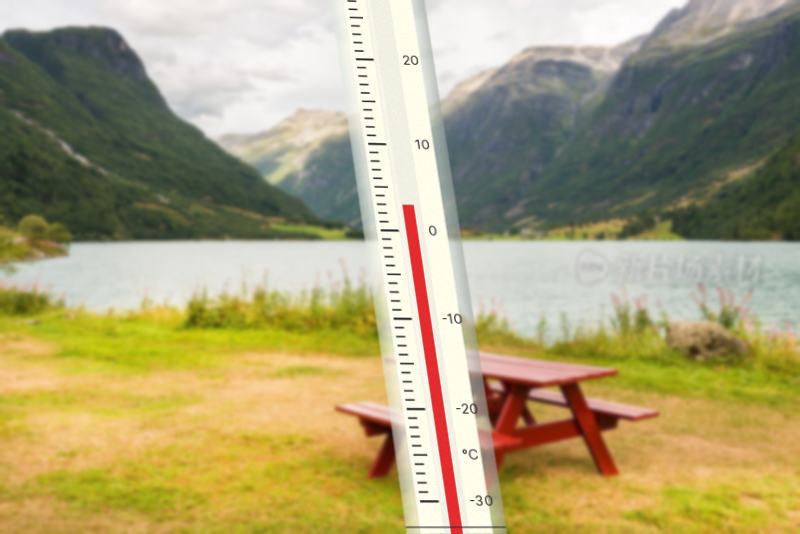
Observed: 3 °C
